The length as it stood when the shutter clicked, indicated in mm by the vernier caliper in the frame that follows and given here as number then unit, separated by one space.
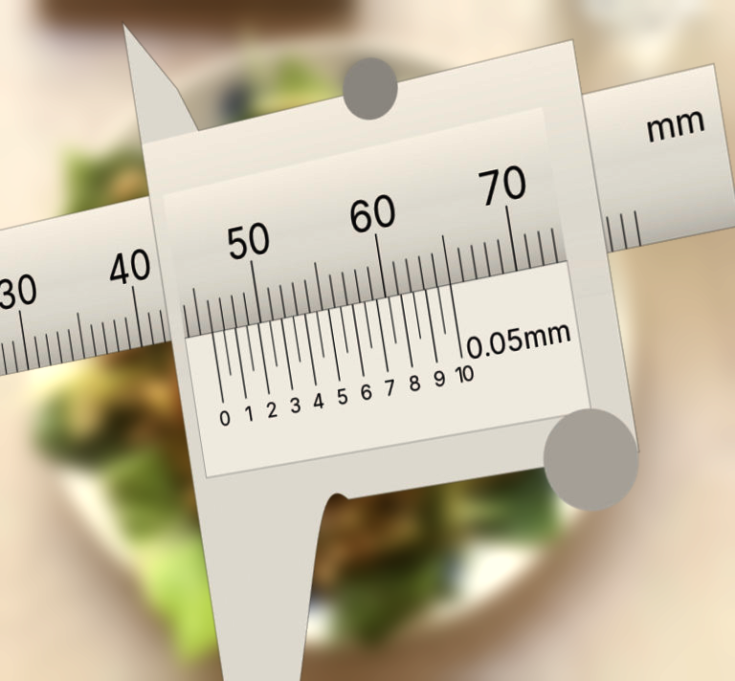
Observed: 46.0 mm
